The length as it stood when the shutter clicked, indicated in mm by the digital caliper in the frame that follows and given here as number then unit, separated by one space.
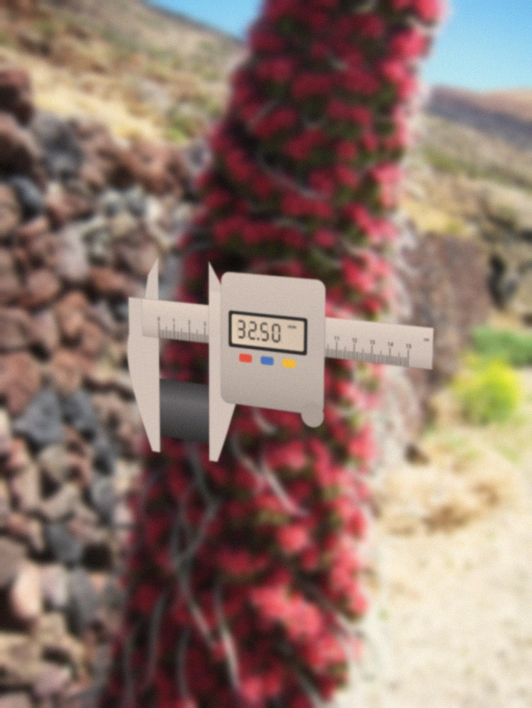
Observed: 32.50 mm
